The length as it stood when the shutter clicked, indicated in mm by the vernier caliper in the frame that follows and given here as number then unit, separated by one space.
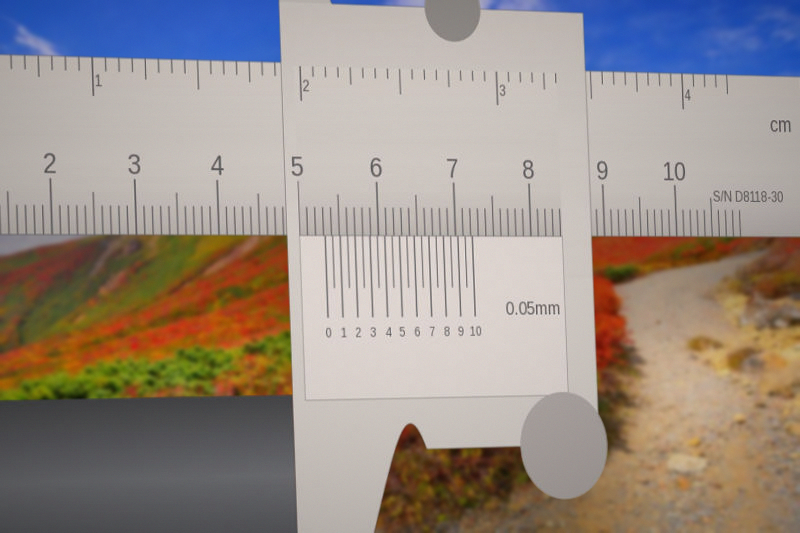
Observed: 53.2 mm
